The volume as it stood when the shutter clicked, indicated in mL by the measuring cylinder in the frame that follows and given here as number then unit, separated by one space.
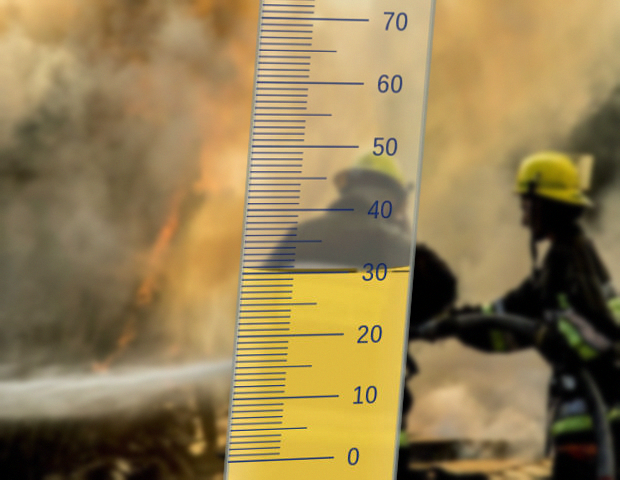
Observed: 30 mL
